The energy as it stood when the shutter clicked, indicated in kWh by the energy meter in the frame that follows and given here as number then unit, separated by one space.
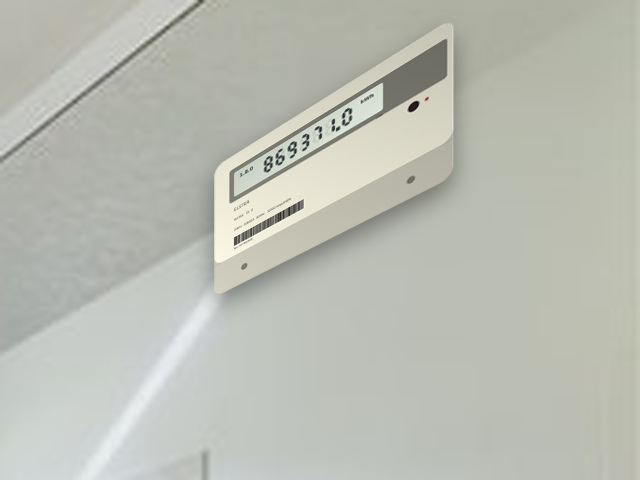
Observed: 869371.0 kWh
